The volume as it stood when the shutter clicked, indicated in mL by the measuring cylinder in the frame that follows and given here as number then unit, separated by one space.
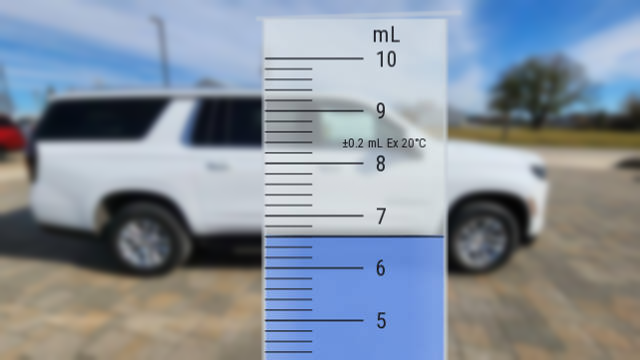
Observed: 6.6 mL
